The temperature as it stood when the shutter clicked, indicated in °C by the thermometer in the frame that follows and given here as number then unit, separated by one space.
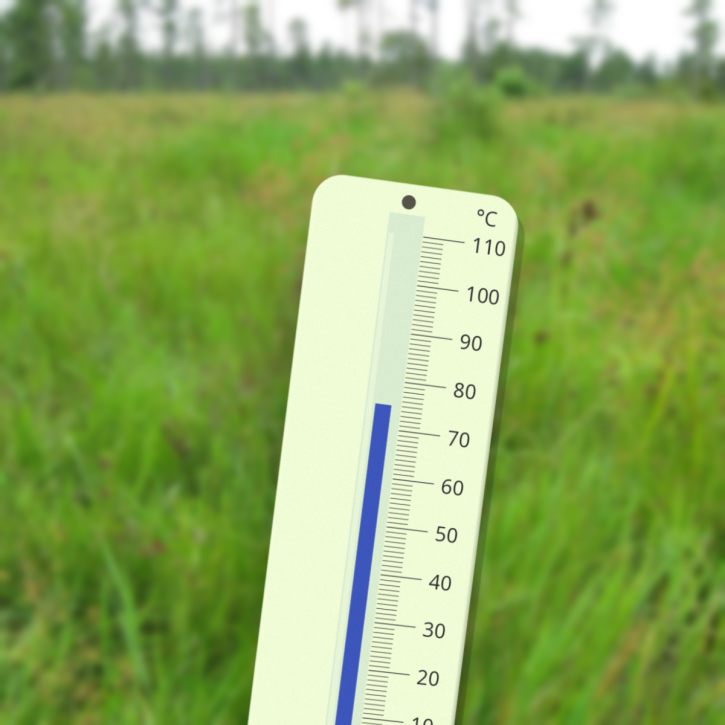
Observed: 75 °C
